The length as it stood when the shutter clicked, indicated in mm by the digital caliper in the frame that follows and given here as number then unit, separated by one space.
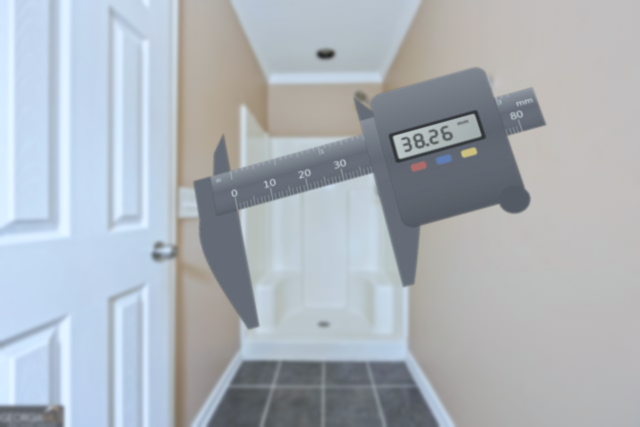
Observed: 38.26 mm
